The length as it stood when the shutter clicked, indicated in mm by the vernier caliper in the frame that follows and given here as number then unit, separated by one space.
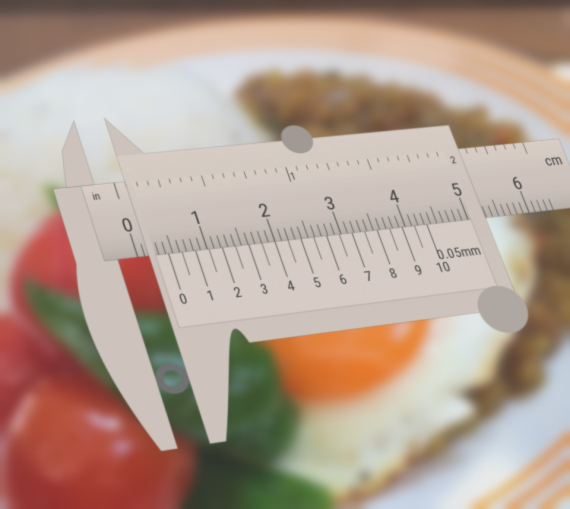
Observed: 4.4 mm
